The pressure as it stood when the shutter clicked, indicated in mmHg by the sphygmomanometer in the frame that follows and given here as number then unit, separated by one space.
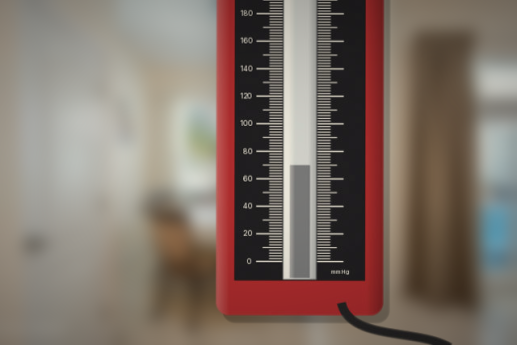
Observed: 70 mmHg
